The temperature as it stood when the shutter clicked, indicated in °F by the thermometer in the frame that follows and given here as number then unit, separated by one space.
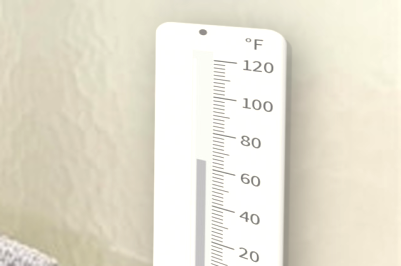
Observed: 64 °F
